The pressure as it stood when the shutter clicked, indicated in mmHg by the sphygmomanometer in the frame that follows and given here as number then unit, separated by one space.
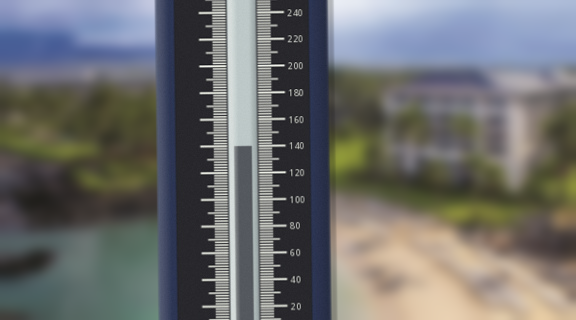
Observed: 140 mmHg
